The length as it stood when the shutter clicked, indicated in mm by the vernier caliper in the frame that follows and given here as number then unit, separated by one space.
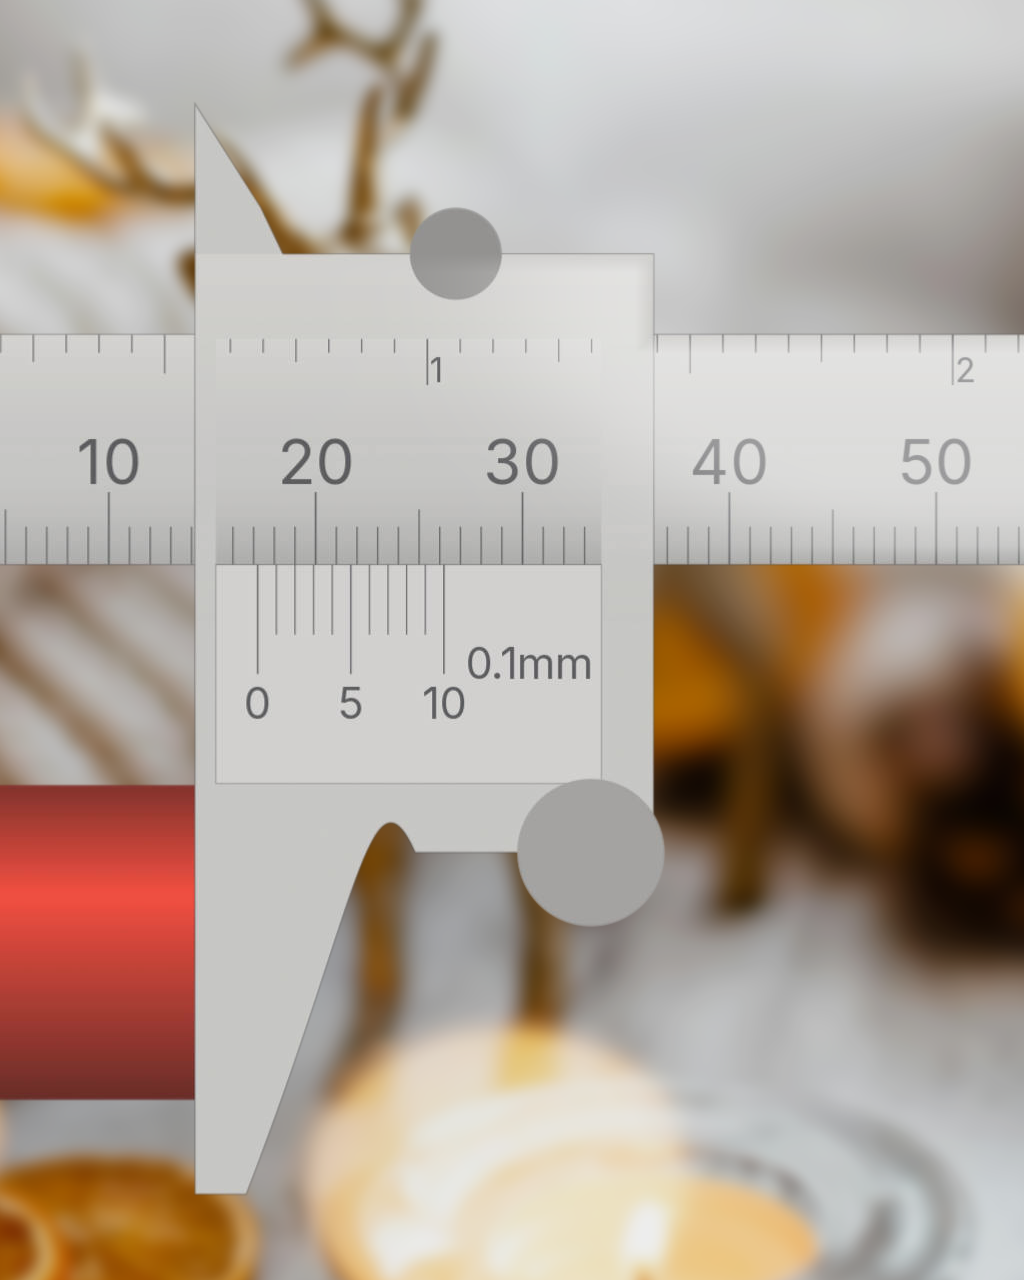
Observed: 17.2 mm
